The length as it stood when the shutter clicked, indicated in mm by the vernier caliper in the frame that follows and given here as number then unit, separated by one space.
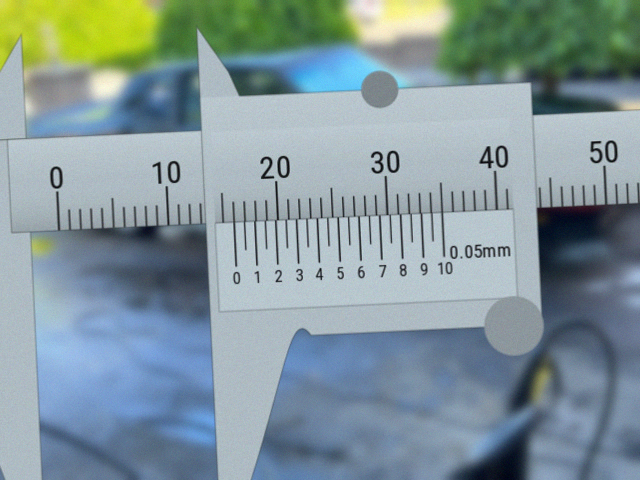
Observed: 16.0 mm
